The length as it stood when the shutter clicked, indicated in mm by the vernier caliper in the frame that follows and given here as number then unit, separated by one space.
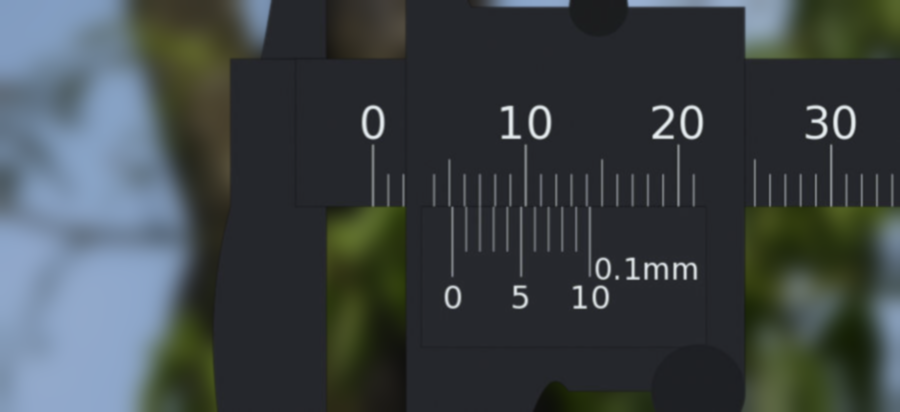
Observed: 5.2 mm
